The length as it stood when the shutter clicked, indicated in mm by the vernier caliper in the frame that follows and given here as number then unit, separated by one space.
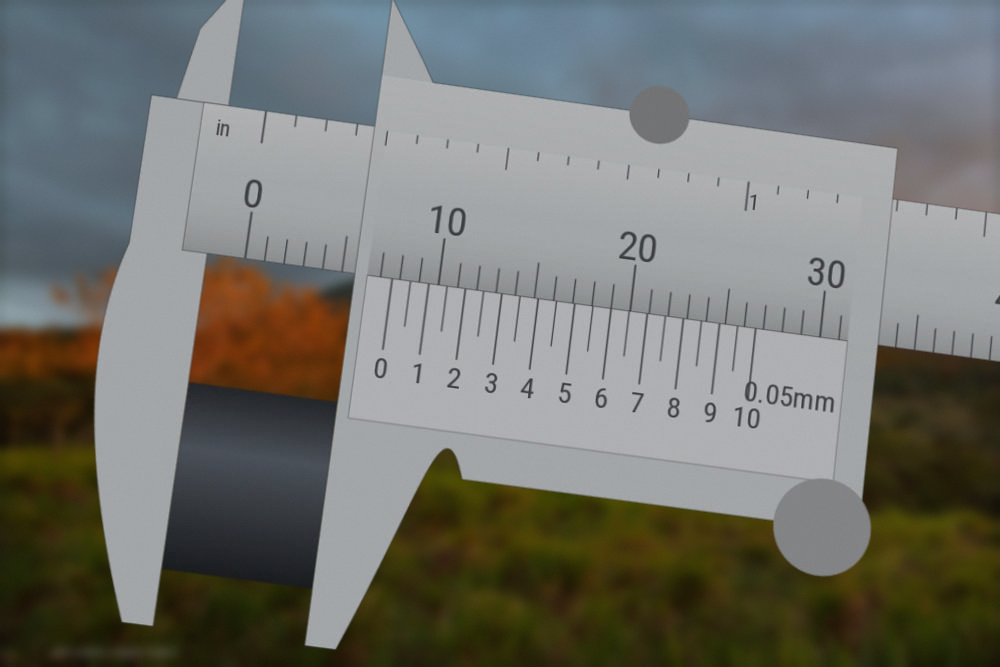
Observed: 7.6 mm
